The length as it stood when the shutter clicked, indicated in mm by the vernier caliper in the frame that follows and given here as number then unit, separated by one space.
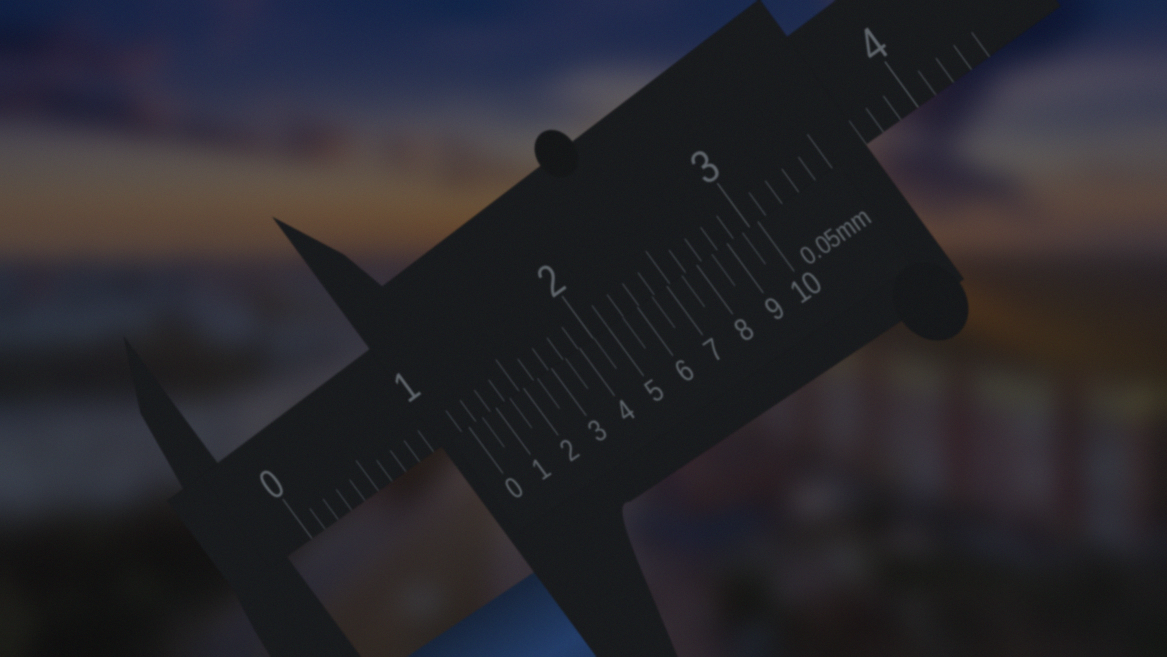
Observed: 11.5 mm
